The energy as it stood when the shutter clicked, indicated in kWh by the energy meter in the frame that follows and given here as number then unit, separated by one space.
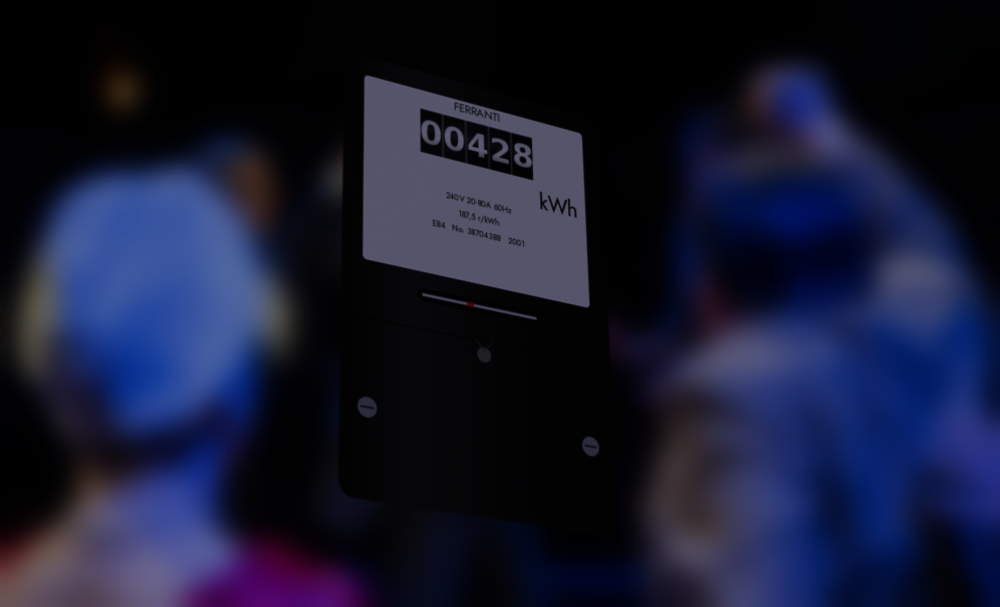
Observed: 428 kWh
